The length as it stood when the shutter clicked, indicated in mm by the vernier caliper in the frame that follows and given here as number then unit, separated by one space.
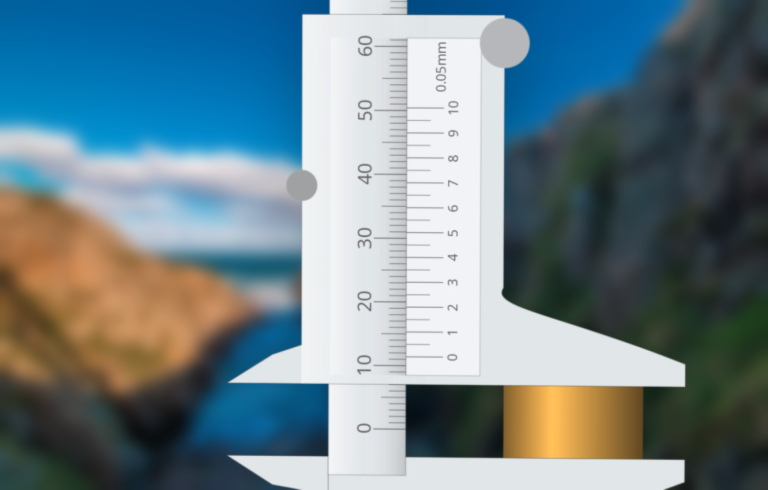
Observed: 11.4 mm
